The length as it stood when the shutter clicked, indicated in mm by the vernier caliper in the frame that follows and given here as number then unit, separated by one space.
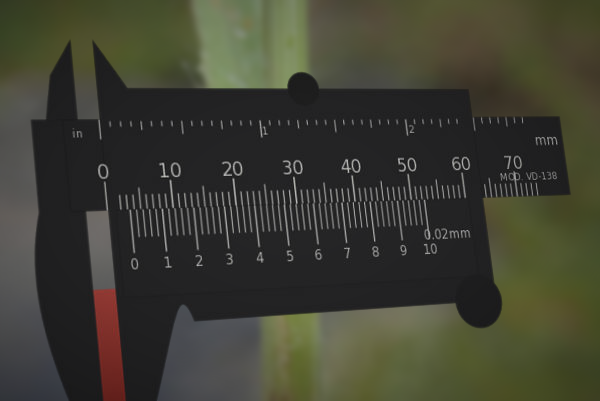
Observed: 3.4 mm
